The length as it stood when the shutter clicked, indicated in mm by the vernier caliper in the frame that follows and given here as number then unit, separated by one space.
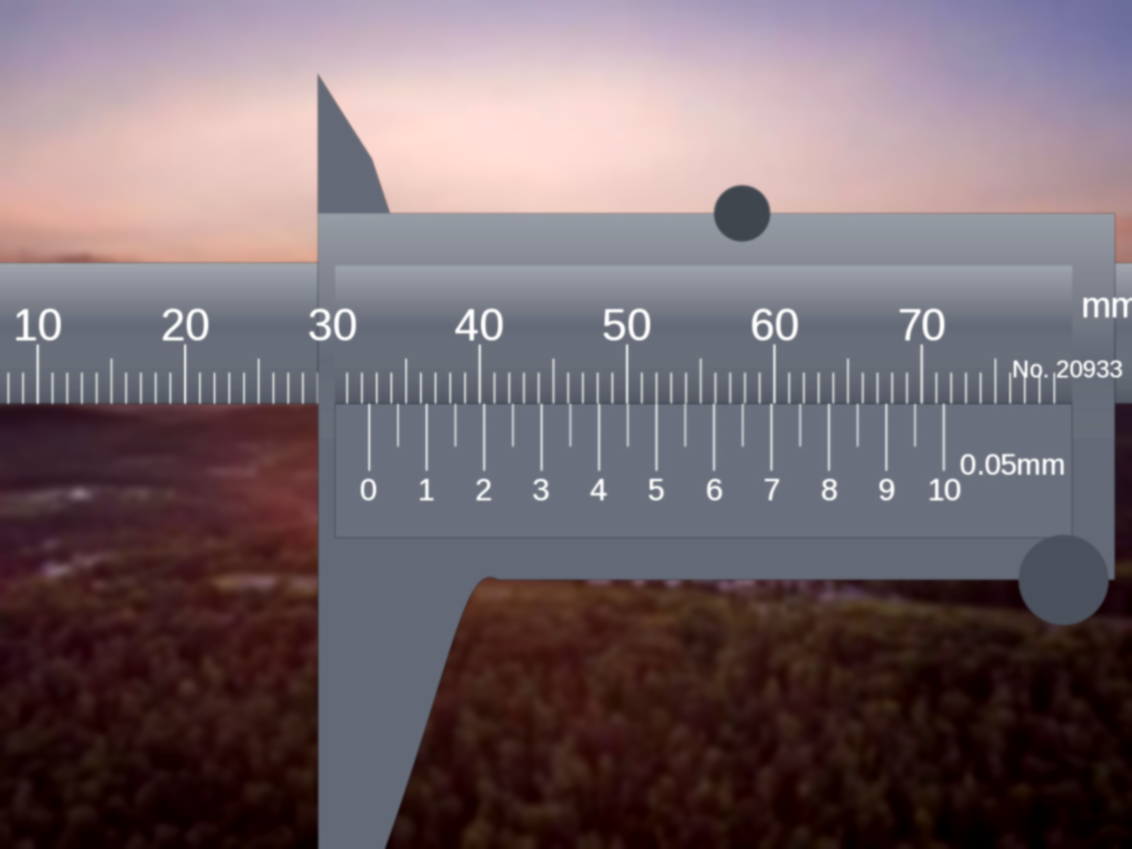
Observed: 32.5 mm
